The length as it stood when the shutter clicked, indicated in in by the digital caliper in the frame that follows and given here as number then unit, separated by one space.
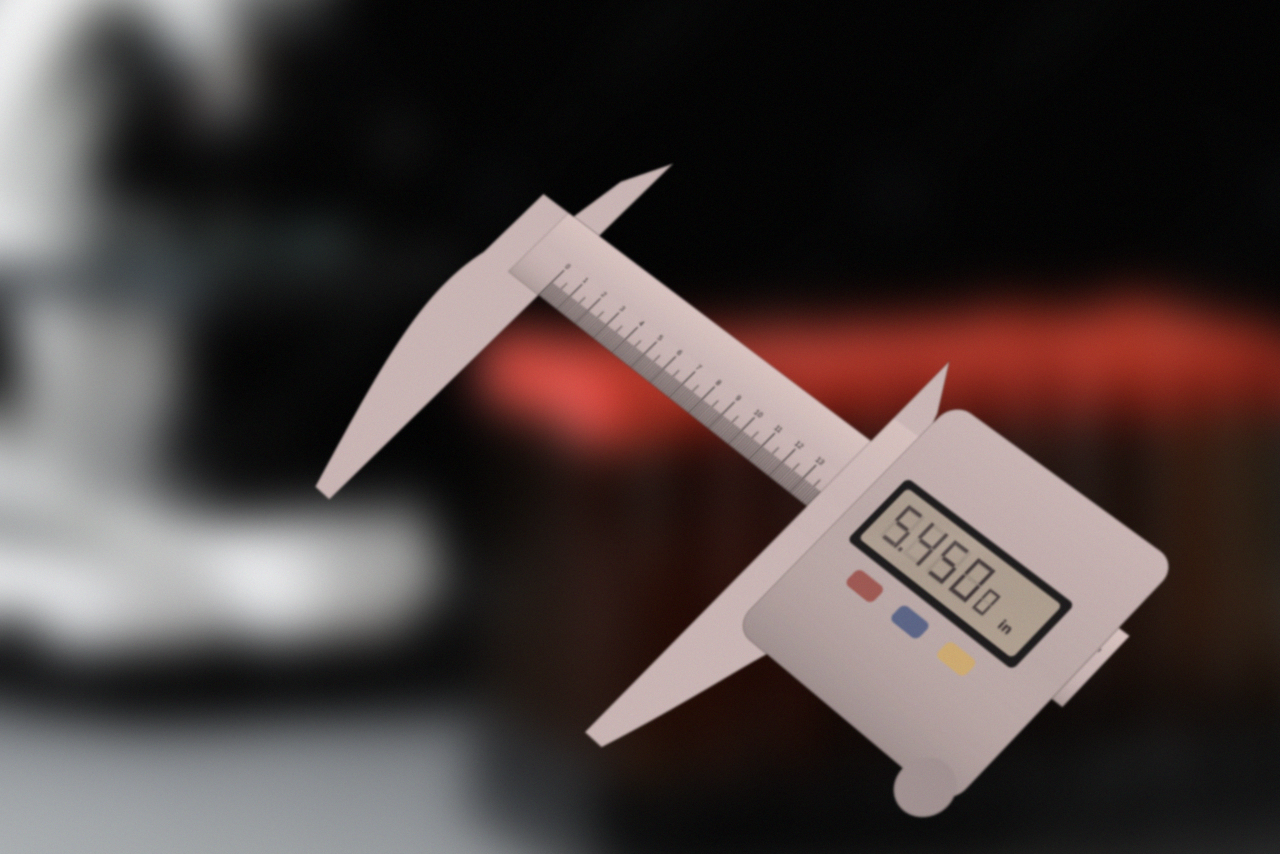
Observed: 5.4500 in
